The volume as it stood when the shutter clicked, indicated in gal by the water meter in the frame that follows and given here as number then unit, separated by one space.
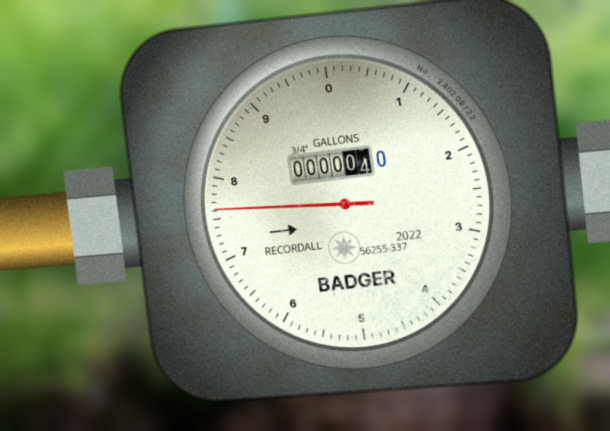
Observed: 37.6 gal
